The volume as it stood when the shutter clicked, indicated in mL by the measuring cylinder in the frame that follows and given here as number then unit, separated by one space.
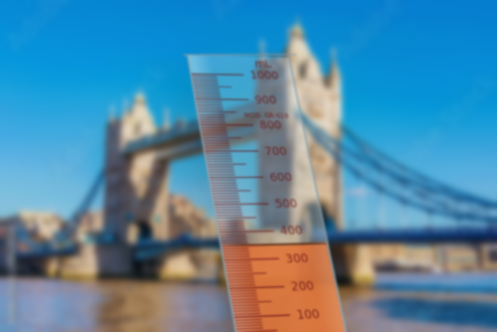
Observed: 350 mL
